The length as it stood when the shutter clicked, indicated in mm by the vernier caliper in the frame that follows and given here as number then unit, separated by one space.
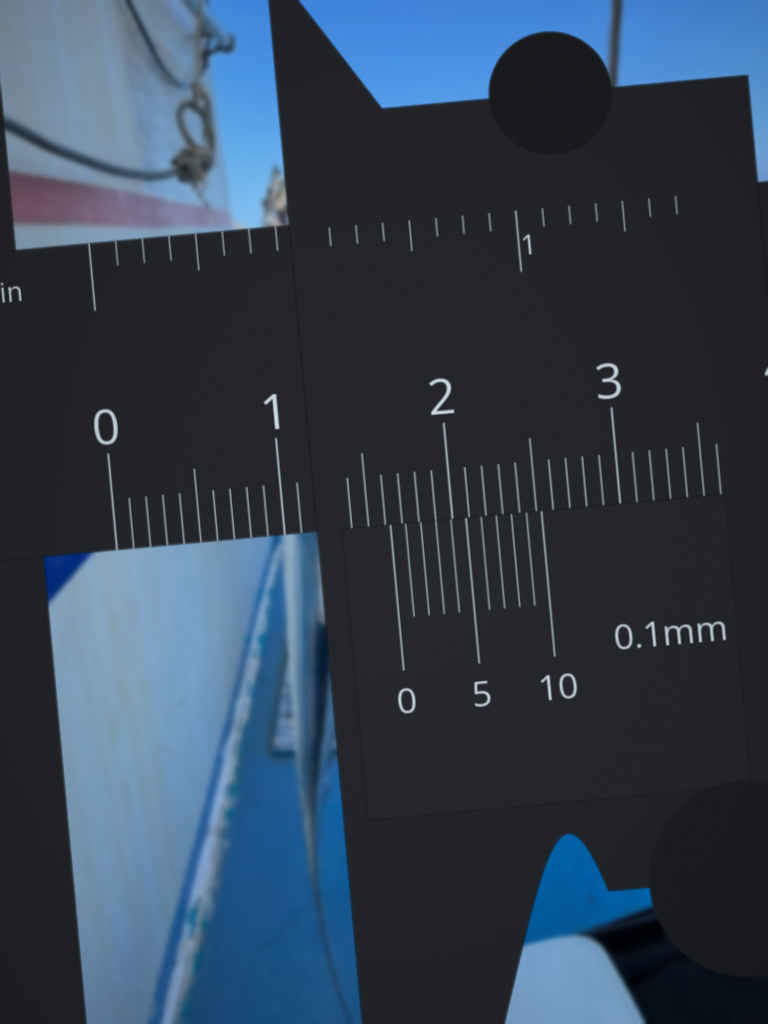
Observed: 16.3 mm
